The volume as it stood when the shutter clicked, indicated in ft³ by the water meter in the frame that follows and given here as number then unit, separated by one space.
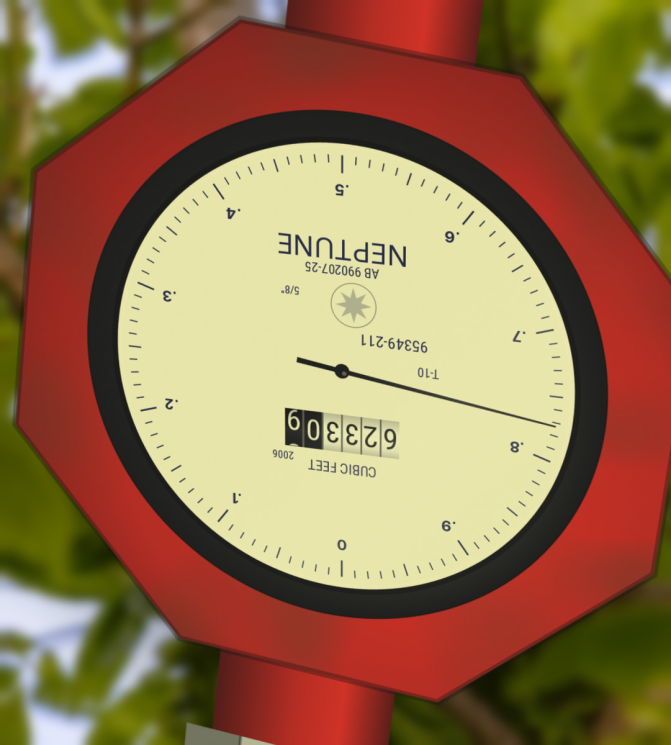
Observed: 623308.77 ft³
